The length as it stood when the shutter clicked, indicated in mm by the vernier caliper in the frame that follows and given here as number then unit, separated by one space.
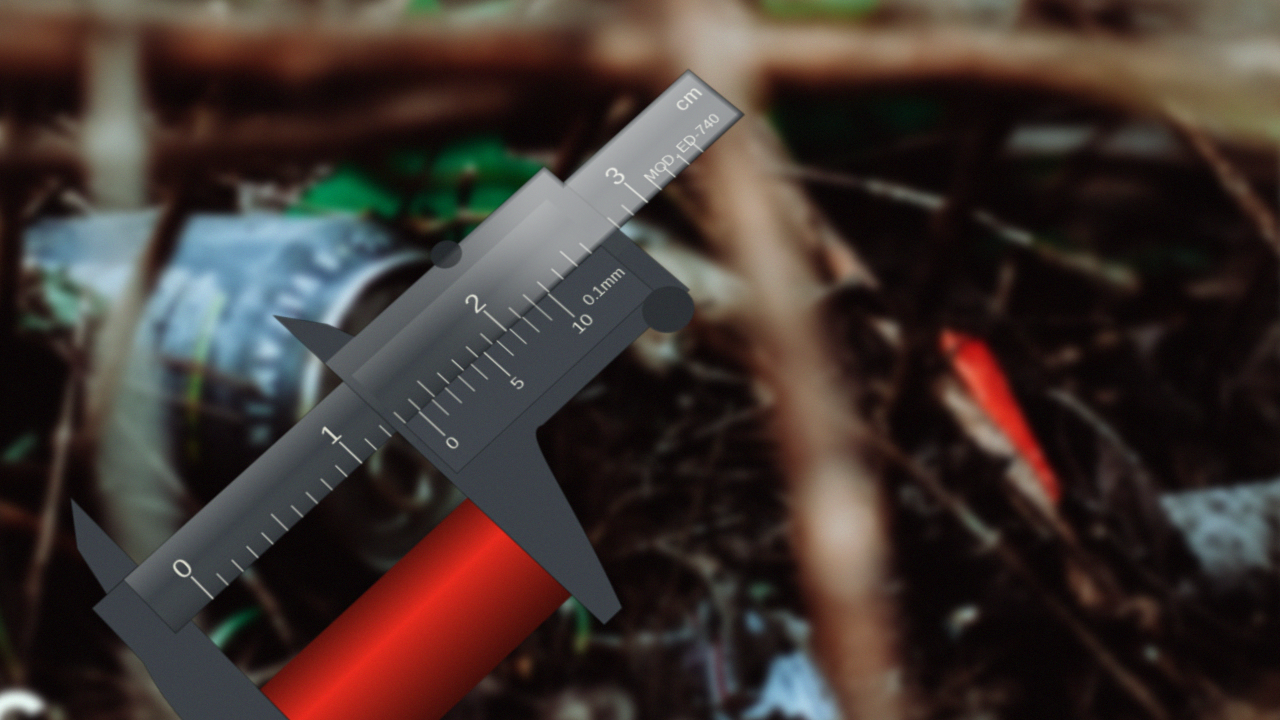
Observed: 13.9 mm
